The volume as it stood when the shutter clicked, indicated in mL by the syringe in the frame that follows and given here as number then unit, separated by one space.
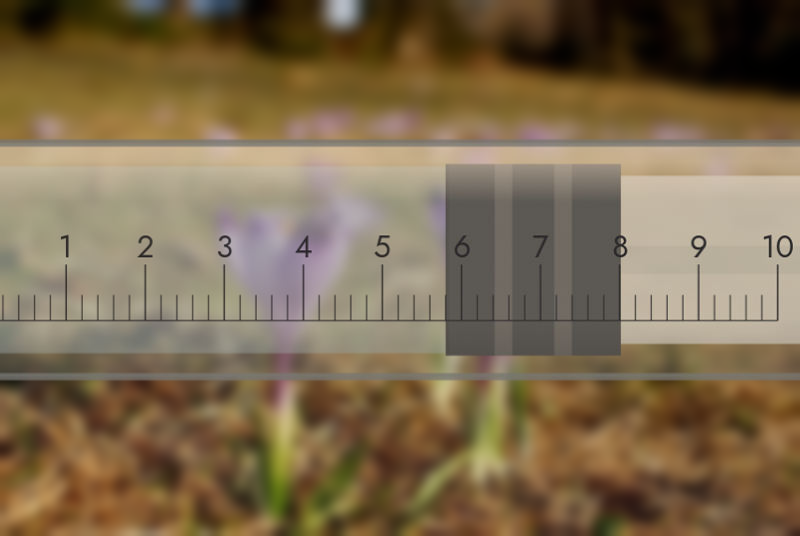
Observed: 5.8 mL
